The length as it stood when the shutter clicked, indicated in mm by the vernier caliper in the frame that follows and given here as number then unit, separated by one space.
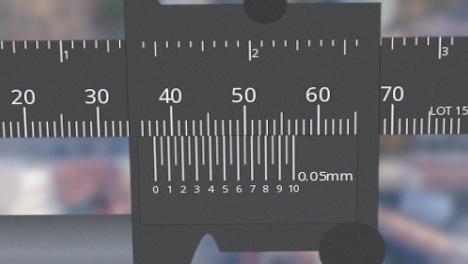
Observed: 37.6 mm
